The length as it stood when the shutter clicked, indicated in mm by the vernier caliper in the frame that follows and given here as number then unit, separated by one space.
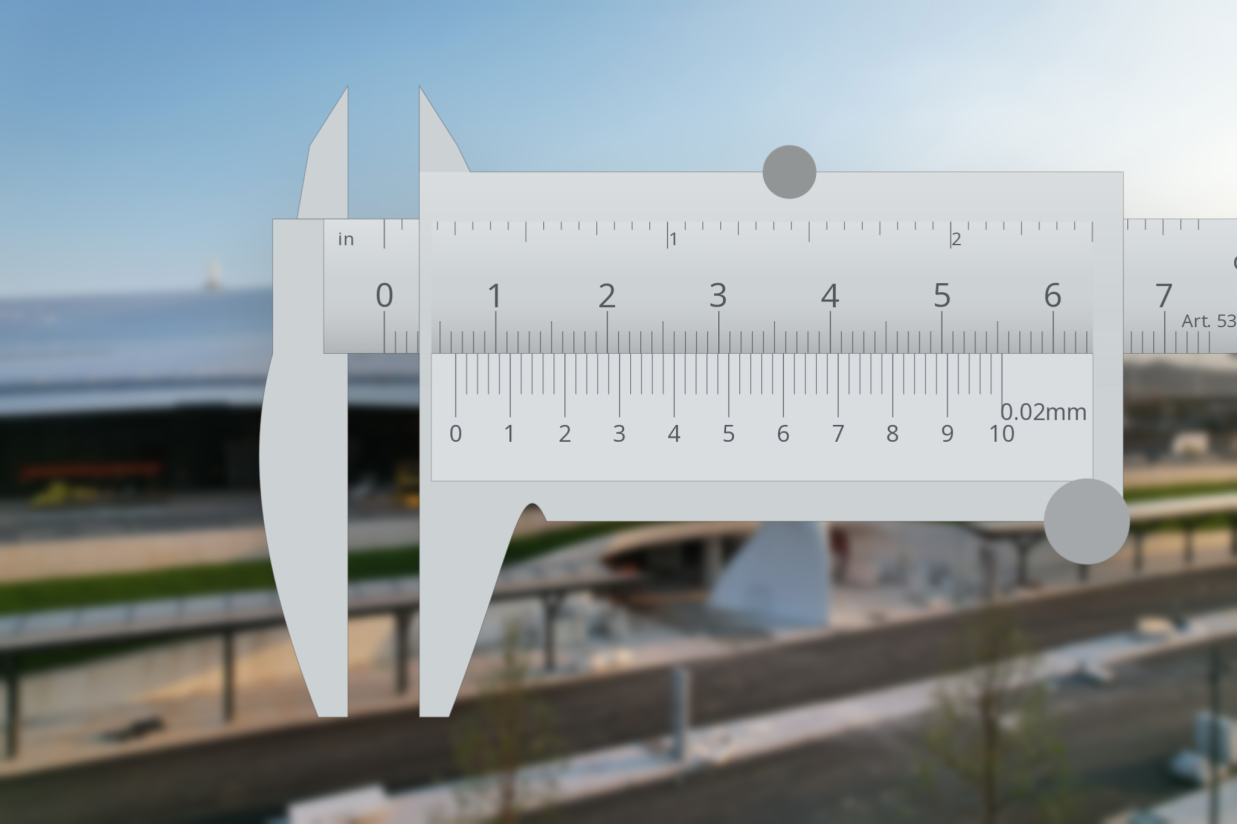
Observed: 6.4 mm
